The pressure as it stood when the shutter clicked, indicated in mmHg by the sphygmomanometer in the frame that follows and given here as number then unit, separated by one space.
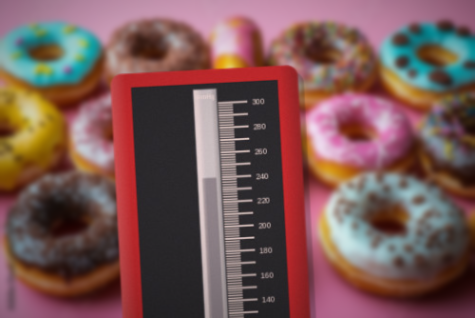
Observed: 240 mmHg
